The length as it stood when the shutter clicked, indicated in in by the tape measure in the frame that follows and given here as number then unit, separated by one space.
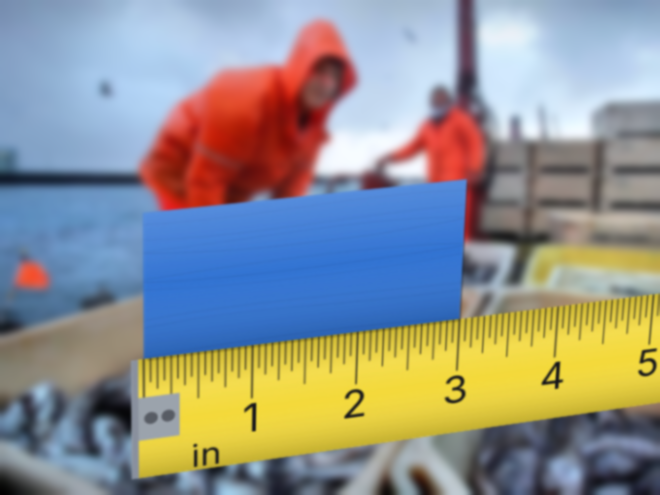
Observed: 3 in
